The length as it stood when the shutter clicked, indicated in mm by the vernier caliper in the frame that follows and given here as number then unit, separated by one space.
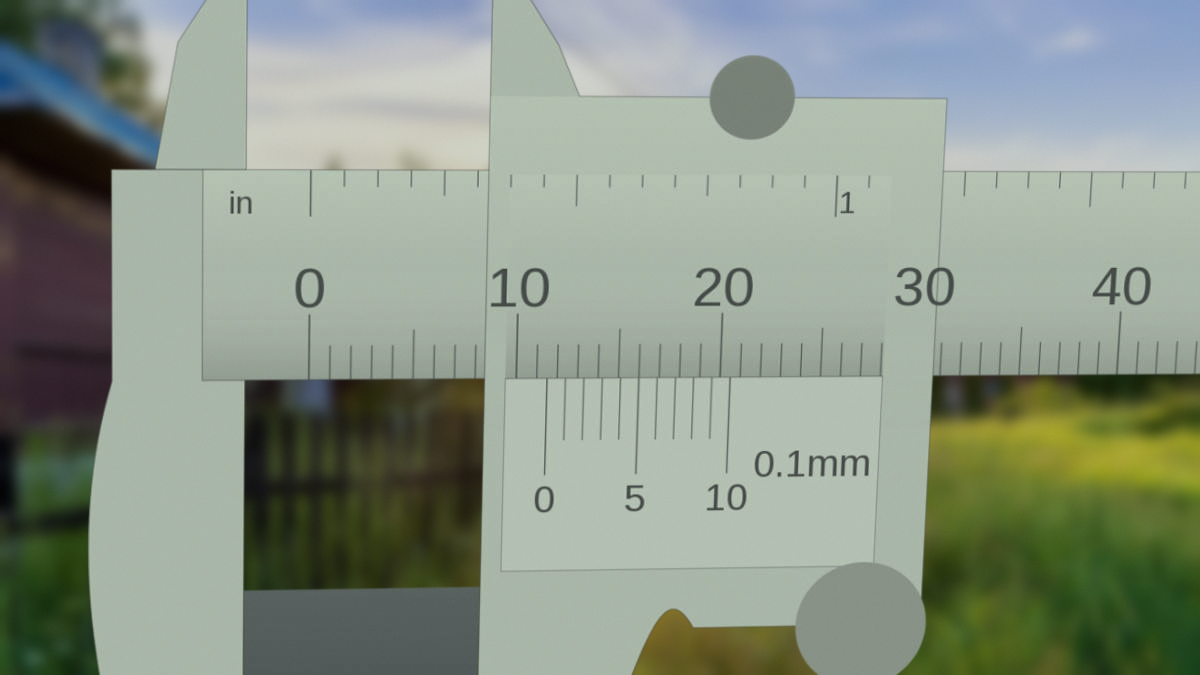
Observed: 11.5 mm
